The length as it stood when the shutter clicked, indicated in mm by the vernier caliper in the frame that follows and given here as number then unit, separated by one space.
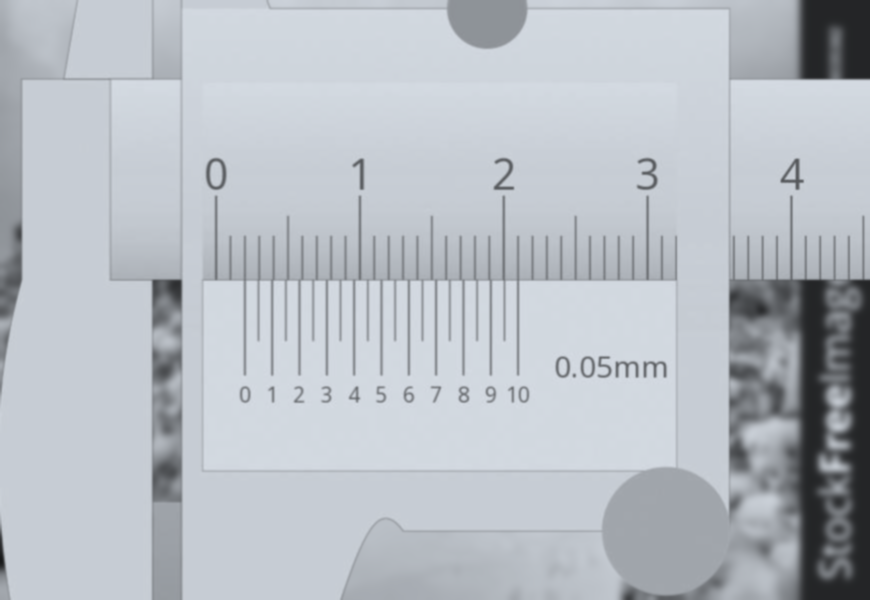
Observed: 2.0 mm
